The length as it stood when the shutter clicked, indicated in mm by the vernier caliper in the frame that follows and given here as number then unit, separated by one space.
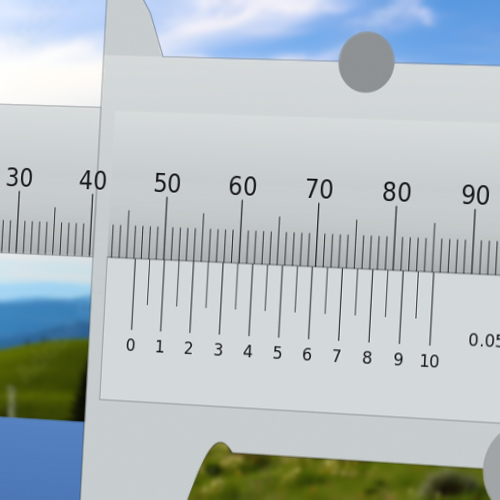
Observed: 46.2 mm
